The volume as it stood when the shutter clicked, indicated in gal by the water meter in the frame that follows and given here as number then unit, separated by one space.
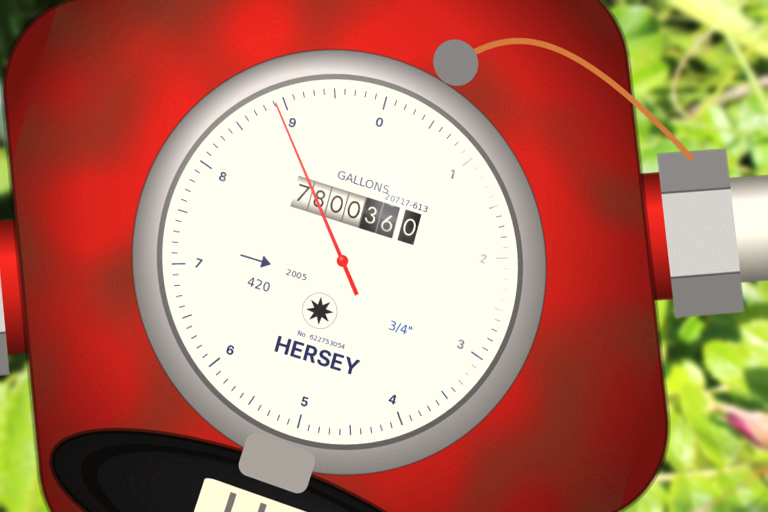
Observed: 7800358.9 gal
